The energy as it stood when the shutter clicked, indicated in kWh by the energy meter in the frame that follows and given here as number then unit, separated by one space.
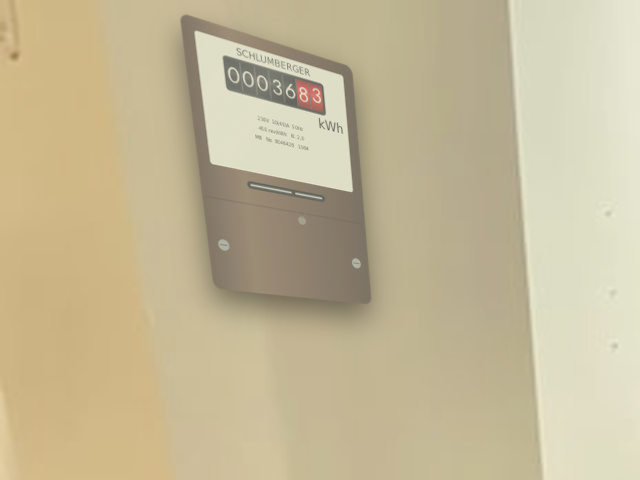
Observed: 36.83 kWh
